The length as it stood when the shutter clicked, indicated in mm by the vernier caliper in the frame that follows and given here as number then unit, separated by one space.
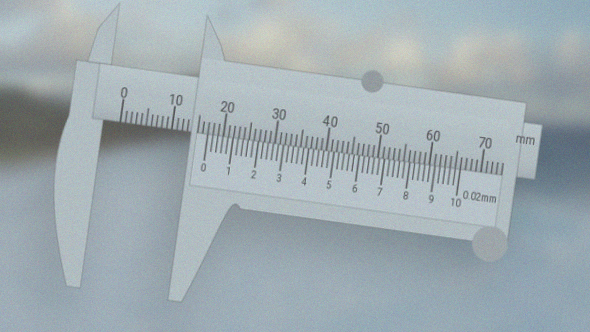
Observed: 17.0 mm
